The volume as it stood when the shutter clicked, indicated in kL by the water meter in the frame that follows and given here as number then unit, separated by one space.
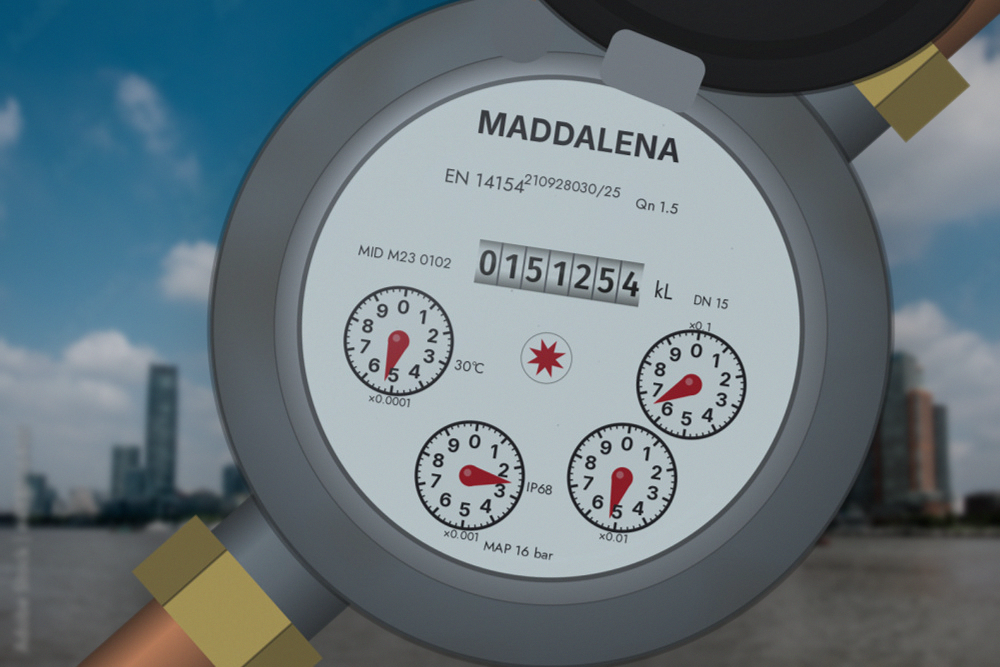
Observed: 151254.6525 kL
